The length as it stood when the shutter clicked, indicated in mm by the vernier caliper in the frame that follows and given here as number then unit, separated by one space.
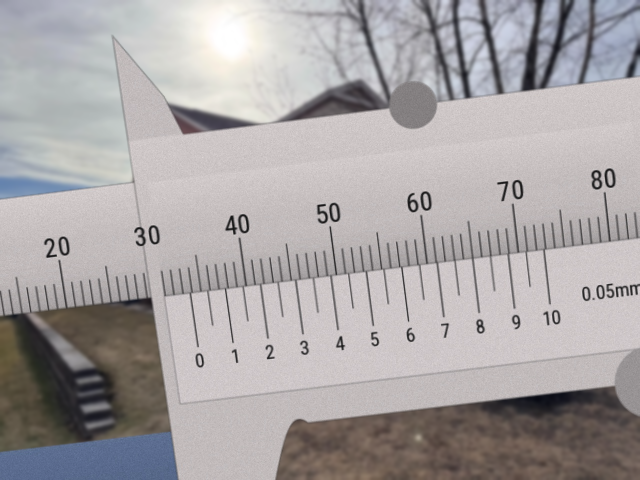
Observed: 33.8 mm
